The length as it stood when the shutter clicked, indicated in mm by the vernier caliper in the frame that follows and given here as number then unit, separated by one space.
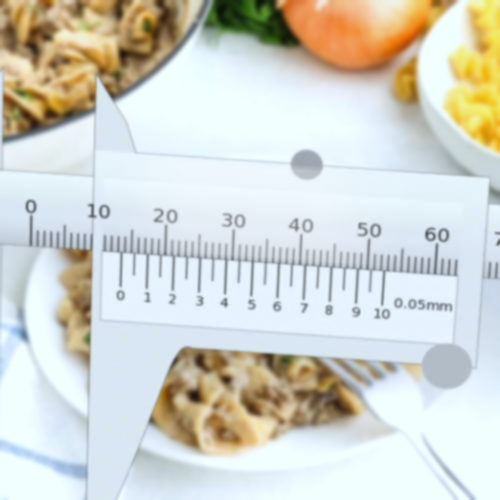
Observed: 13.5 mm
